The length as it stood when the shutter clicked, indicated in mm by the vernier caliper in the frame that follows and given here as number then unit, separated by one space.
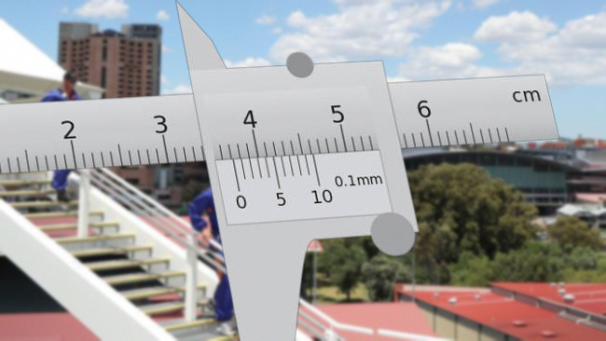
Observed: 37.2 mm
